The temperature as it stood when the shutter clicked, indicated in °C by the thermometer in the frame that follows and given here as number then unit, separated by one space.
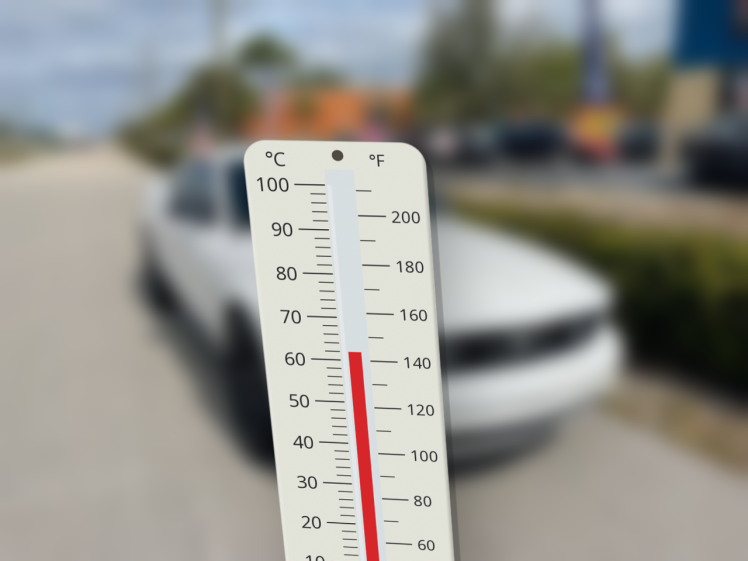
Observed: 62 °C
